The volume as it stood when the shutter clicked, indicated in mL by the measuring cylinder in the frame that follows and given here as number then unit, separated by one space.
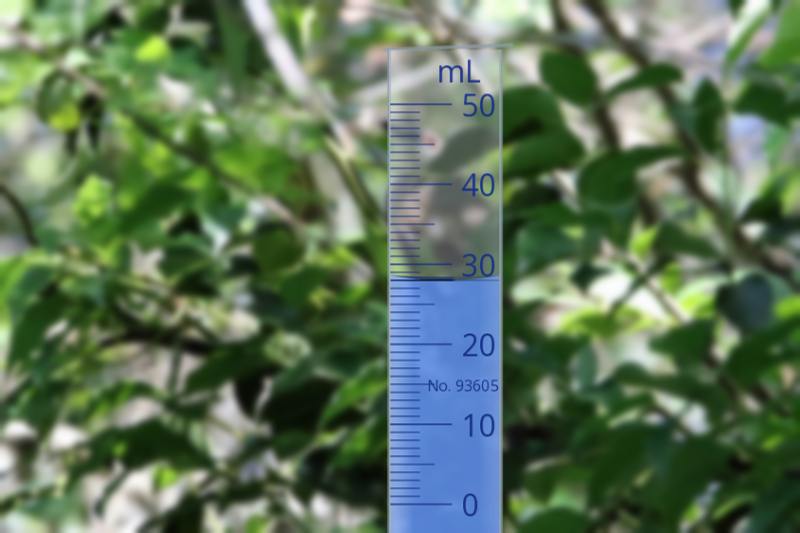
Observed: 28 mL
